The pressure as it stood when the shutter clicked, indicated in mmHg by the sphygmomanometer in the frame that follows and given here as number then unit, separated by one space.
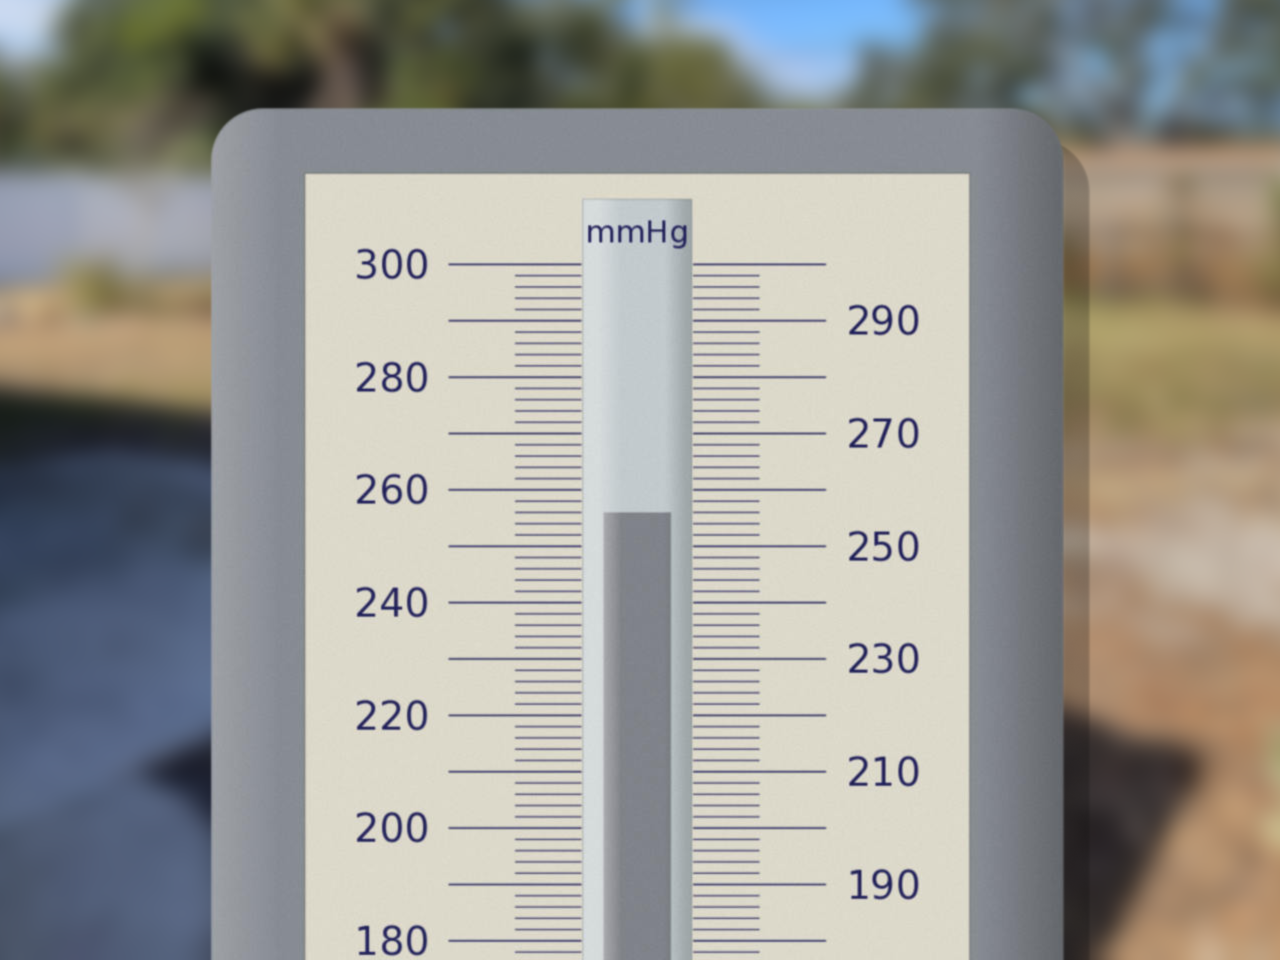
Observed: 256 mmHg
